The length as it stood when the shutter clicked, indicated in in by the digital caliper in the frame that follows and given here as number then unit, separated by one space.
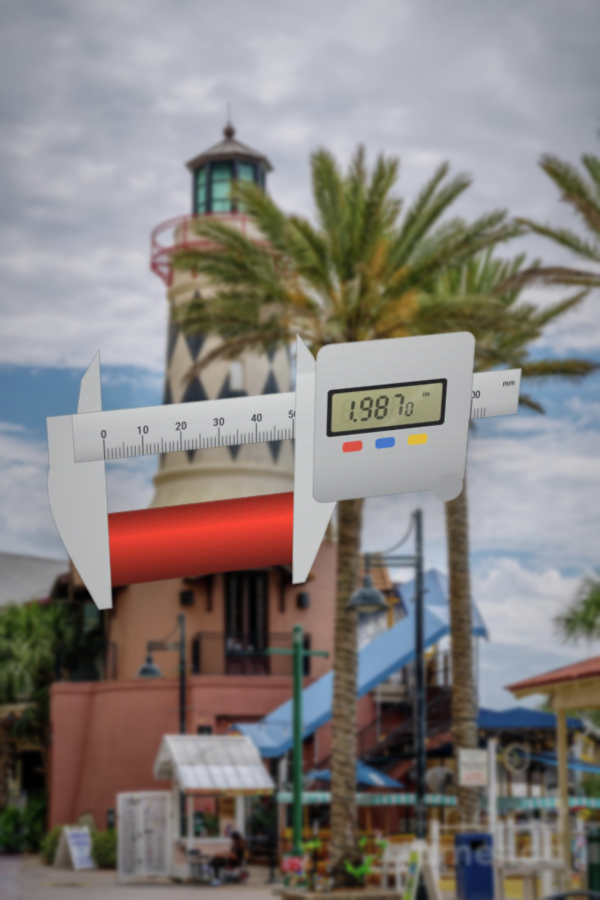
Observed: 1.9870 in
